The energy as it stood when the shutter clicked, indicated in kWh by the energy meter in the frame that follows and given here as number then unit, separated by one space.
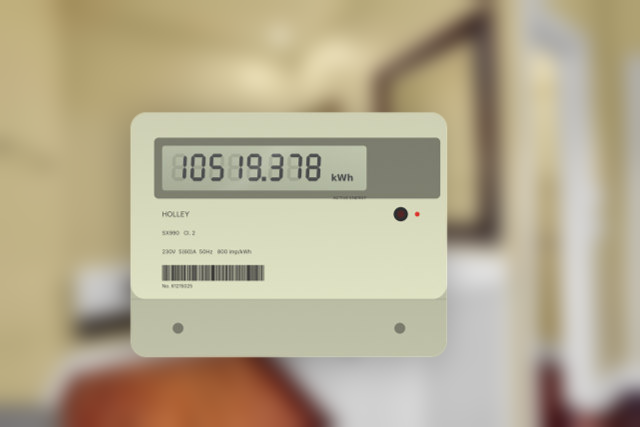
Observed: 10519.378 kWh
